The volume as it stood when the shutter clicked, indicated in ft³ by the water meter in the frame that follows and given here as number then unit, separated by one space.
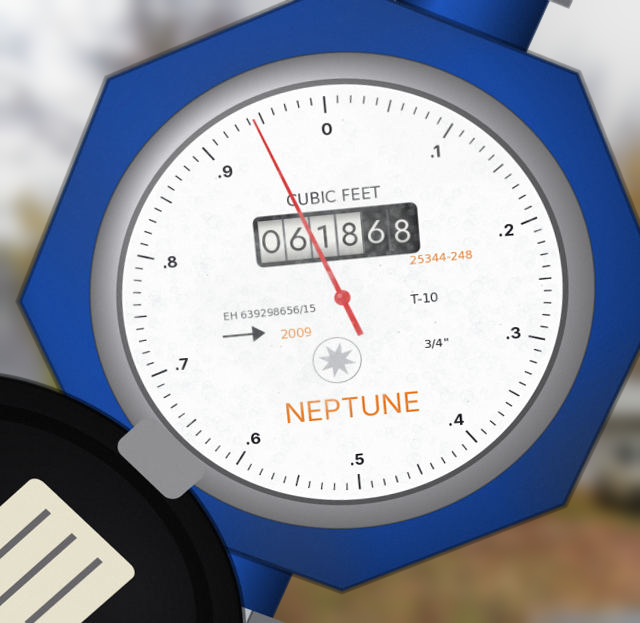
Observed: 61867.94 ft³
